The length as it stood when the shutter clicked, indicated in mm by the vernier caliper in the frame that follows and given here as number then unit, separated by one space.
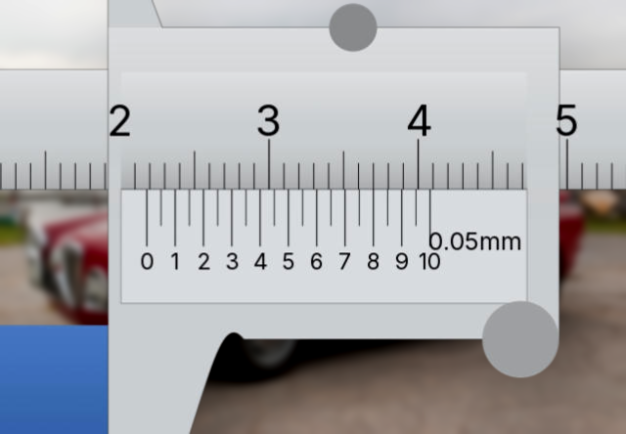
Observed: 21.8 mm
